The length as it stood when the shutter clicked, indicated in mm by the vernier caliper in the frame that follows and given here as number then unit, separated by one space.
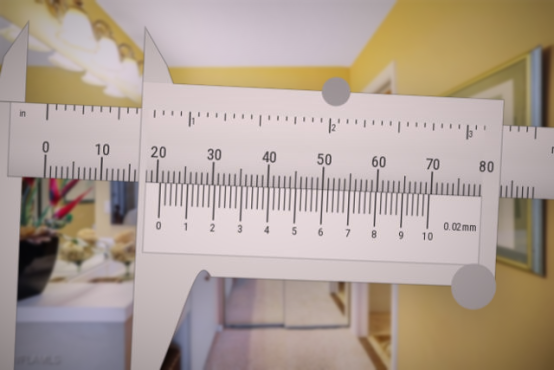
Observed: 20.6 mm
